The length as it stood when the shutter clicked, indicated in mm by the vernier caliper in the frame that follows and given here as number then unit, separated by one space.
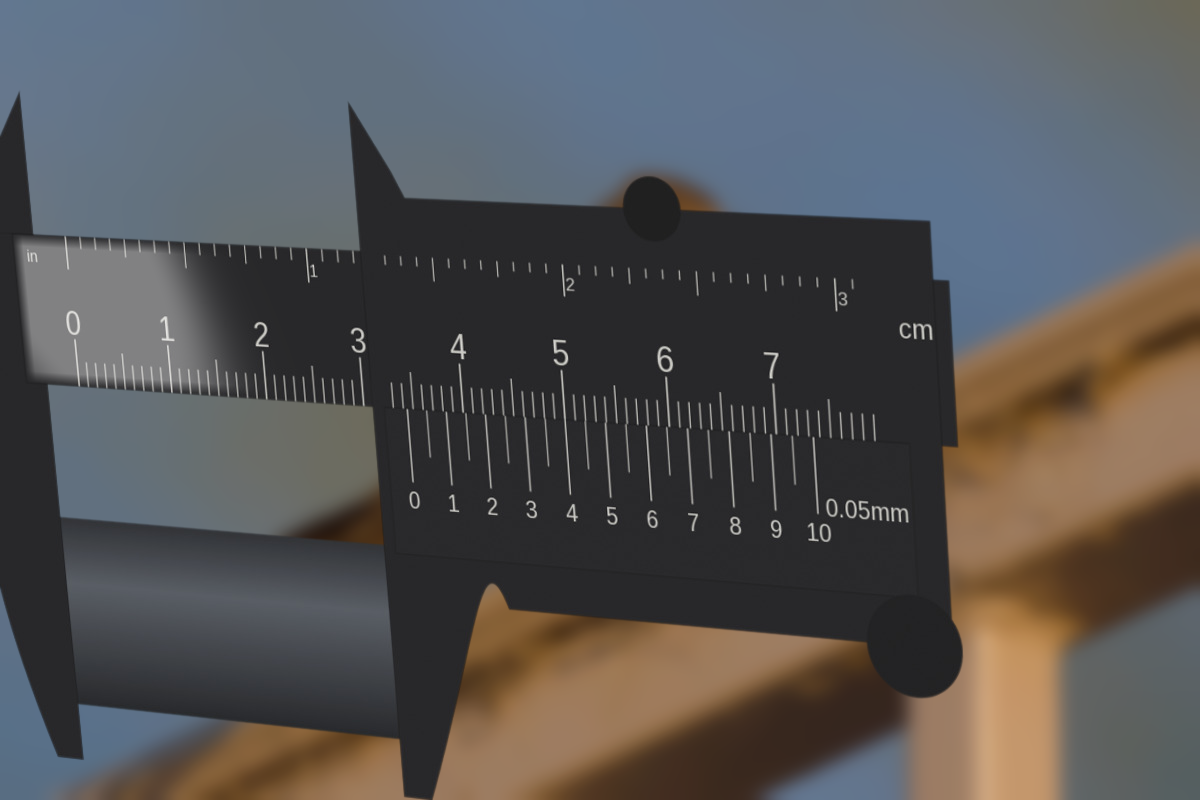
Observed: 34.4 mm
